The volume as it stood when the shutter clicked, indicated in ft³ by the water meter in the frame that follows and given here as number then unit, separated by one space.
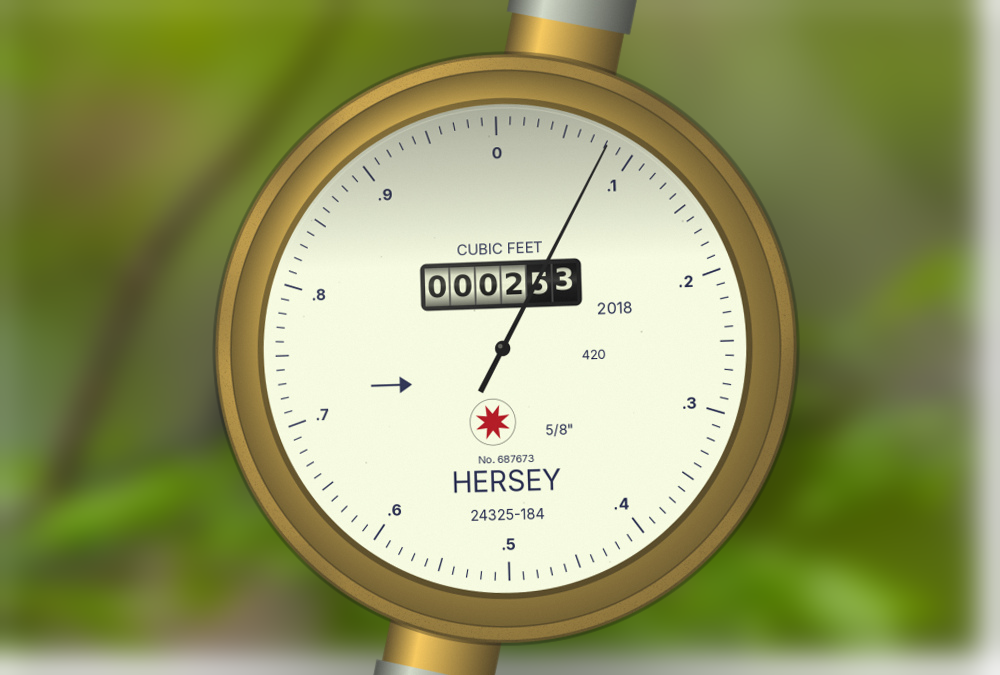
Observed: 253.08 ft³
